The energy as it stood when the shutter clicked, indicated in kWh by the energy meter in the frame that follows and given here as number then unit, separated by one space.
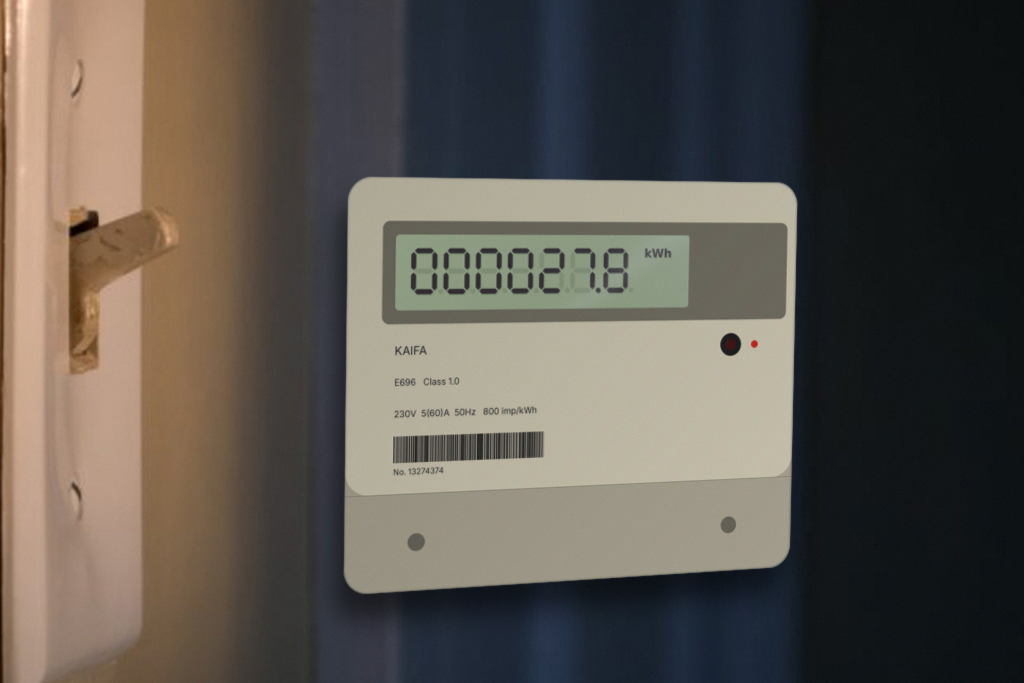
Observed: 27.8 kWh
